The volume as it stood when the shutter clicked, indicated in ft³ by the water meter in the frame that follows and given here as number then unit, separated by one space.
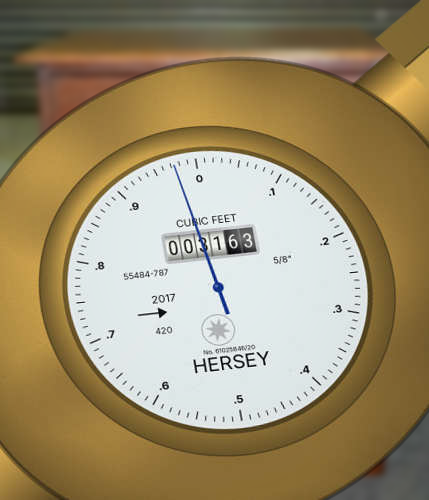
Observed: 3162.97 ft³
